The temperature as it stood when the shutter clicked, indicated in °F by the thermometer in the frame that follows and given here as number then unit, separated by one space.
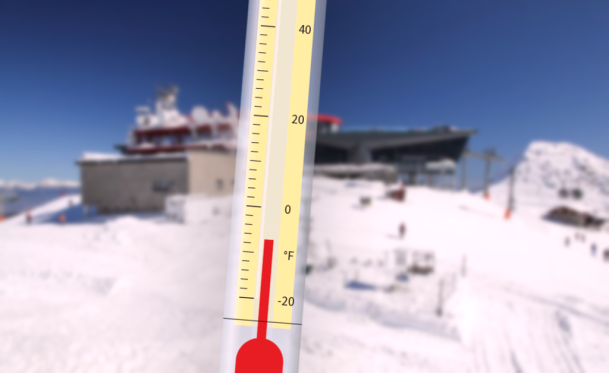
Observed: -7 °F
